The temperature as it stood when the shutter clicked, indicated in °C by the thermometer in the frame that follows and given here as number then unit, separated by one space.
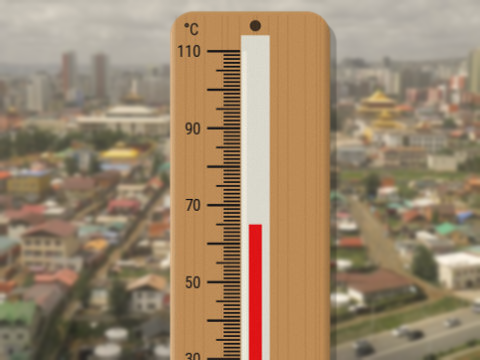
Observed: 65 °C
